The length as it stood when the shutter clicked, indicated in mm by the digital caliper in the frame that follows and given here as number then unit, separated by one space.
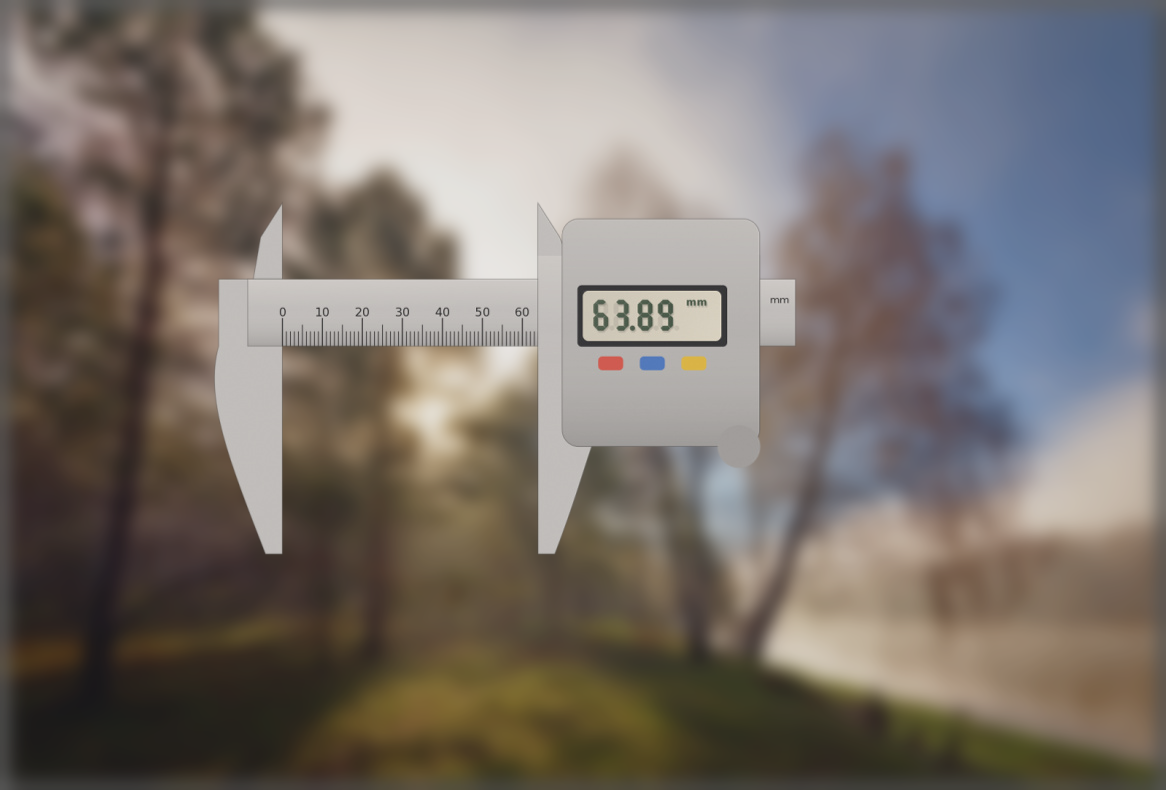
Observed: 63.89 mm
